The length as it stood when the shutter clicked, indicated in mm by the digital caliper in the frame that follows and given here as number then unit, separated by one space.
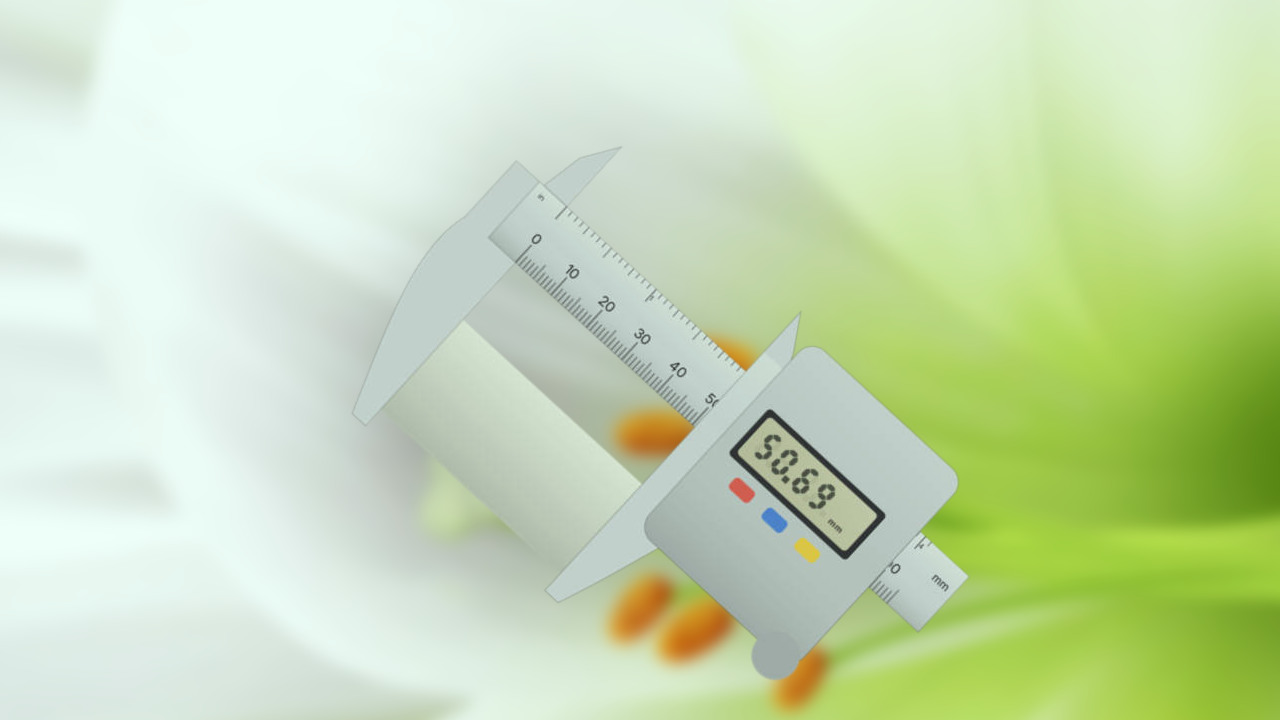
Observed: 50.69 mm
